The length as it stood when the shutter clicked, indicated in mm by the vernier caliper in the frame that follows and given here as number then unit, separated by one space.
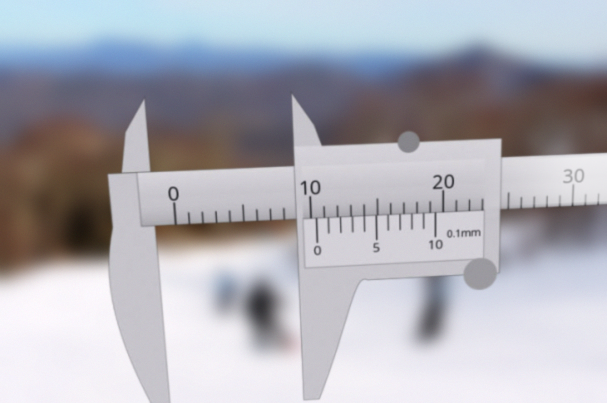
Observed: 10.4 mm
